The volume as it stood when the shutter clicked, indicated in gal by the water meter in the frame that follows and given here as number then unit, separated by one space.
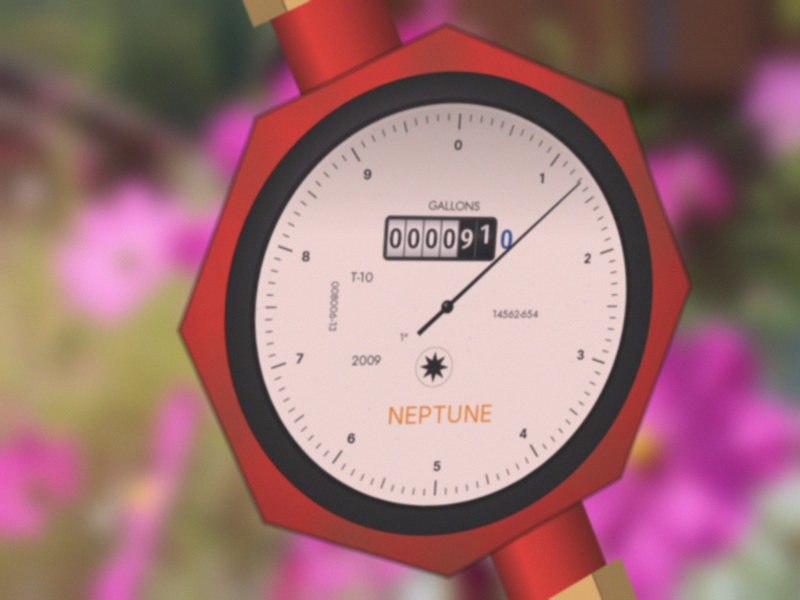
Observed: 911.3 gal
